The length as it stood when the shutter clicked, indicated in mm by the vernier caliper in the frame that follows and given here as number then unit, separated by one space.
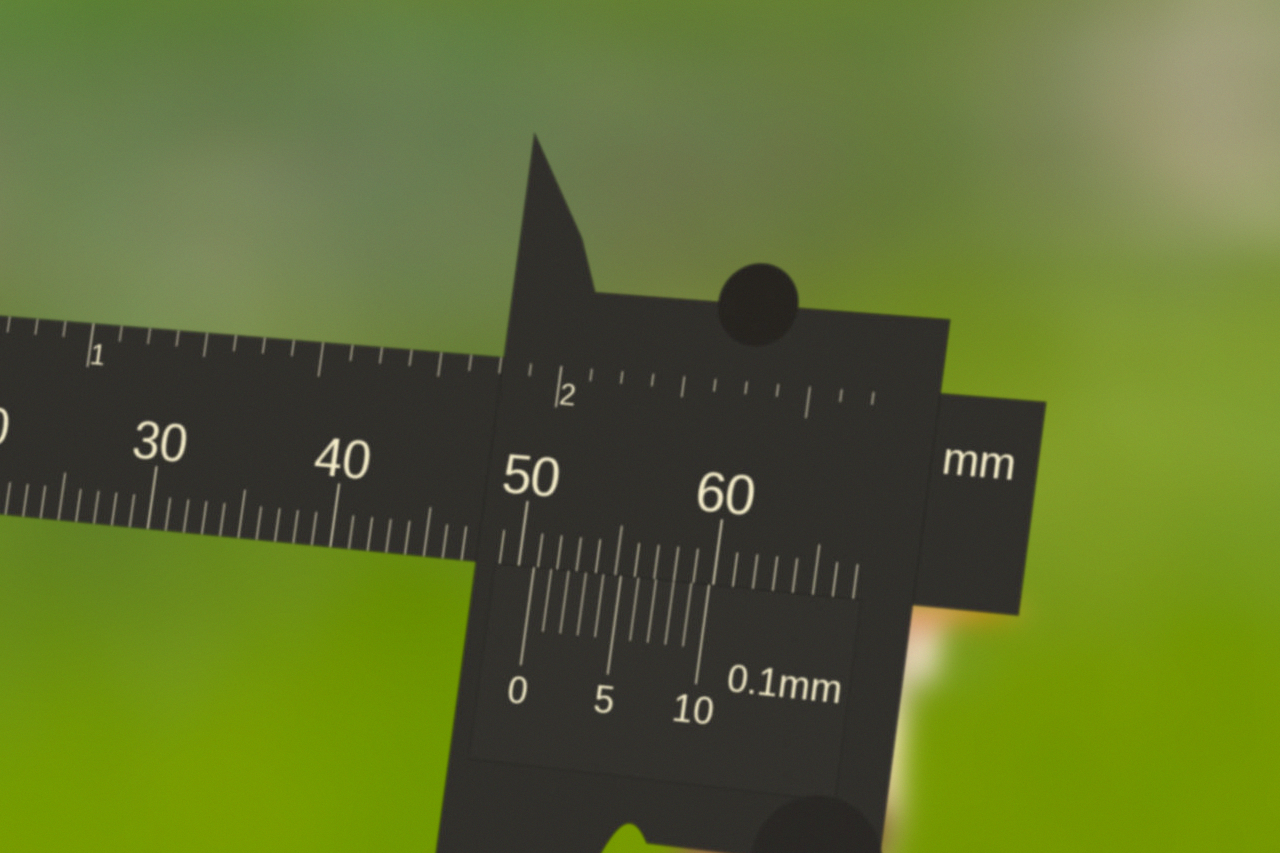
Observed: 50.8 mm
